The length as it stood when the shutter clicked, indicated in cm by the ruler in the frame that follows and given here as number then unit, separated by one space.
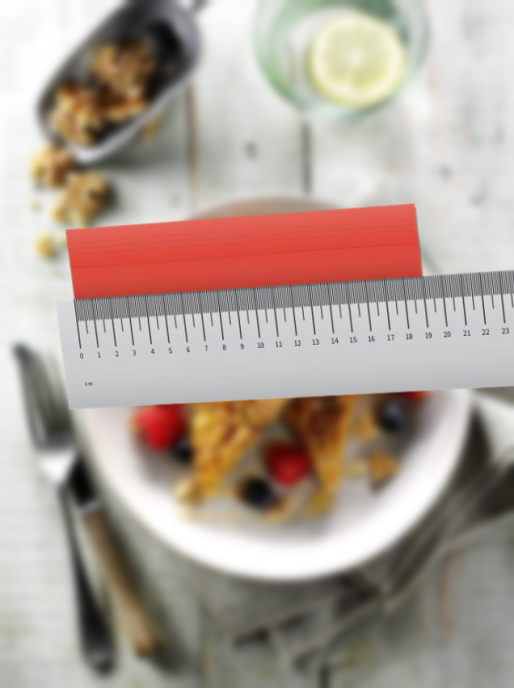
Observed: 19 cm
